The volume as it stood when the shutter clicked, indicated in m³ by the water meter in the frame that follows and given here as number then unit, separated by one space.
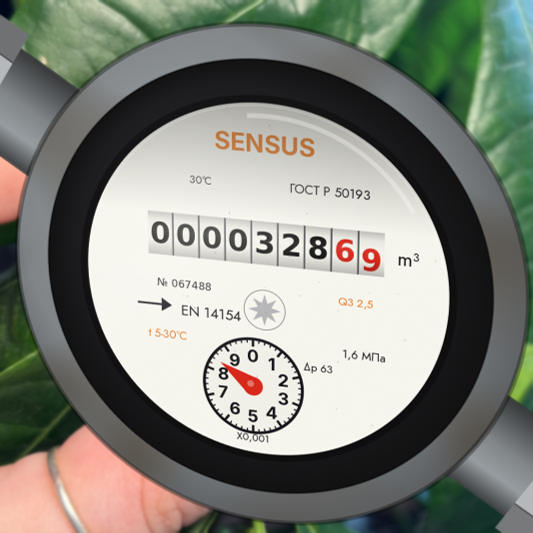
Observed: 328.688 m³
